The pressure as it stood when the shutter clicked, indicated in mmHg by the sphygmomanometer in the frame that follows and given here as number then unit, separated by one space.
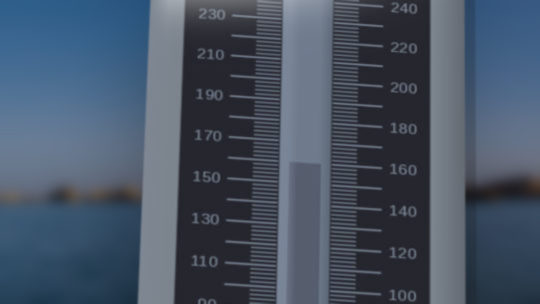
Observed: 160 mmHg
